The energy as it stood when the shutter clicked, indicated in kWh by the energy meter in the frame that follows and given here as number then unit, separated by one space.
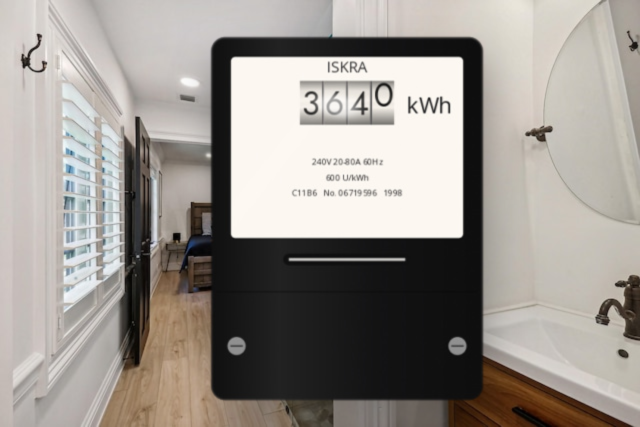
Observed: 3640 kWh
